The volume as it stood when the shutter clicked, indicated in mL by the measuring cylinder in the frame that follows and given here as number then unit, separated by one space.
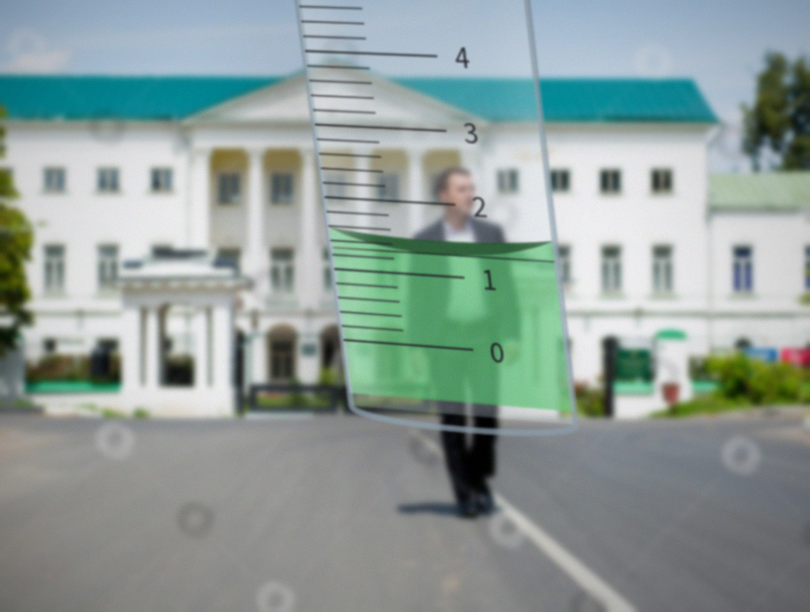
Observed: 1.3 mL
